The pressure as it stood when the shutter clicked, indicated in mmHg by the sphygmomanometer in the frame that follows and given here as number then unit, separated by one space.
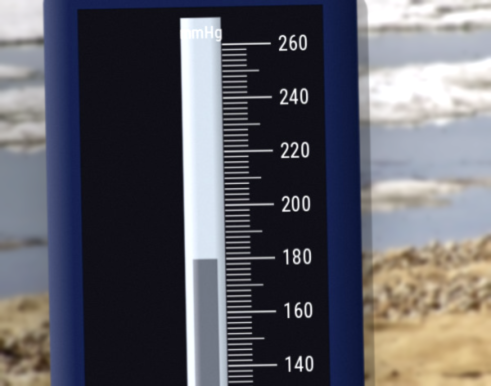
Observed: 180 mmHg
